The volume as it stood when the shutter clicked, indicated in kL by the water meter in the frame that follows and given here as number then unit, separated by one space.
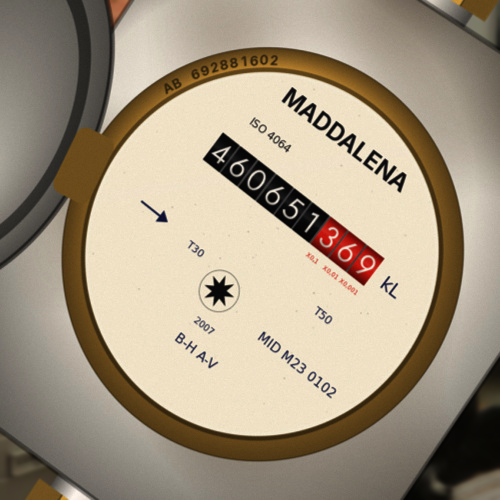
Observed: 460651.369 kL
